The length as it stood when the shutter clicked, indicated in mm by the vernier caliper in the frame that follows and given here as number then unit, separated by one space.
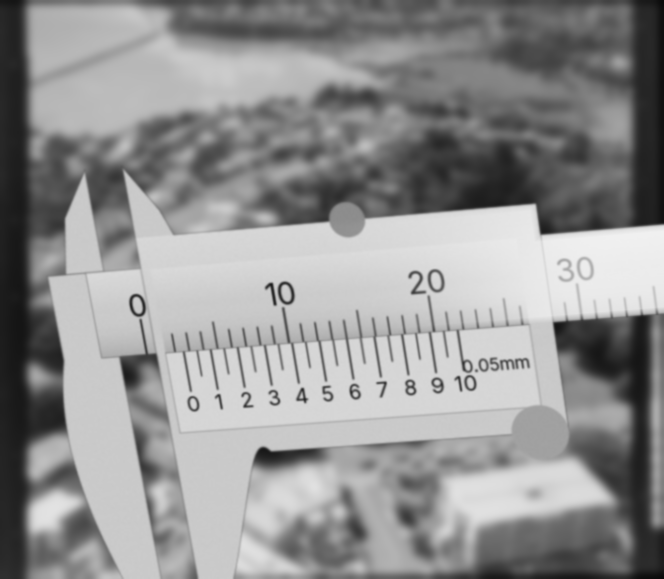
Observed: 2.6 mm
